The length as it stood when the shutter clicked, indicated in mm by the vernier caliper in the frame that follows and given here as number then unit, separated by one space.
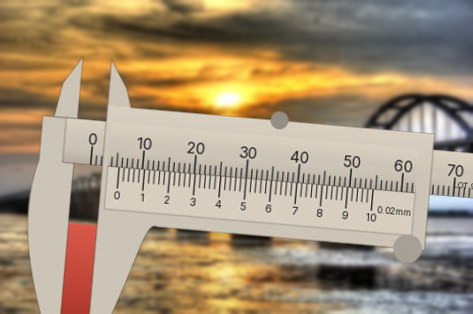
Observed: 5.5 mm
